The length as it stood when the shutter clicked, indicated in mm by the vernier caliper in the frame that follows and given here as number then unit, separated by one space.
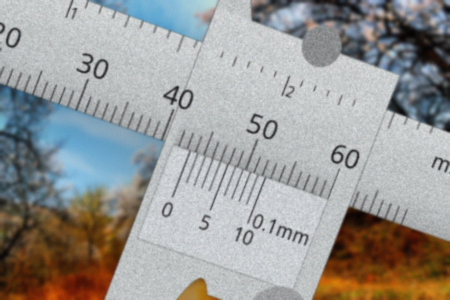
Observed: 43.4 mm
